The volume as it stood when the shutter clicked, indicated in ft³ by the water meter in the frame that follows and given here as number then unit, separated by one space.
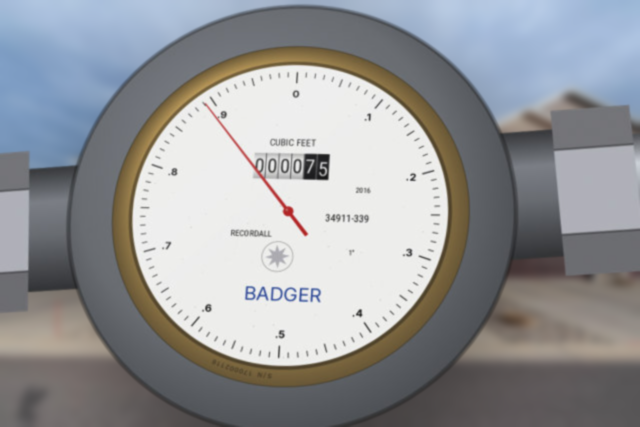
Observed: 74.89 ft³
